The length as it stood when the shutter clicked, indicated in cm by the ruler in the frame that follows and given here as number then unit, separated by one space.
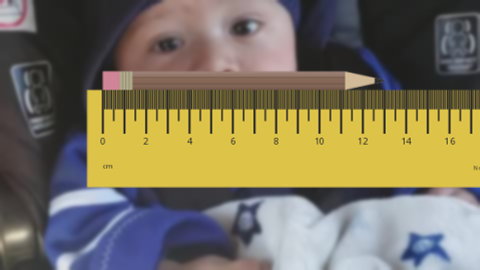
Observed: 13 cm
